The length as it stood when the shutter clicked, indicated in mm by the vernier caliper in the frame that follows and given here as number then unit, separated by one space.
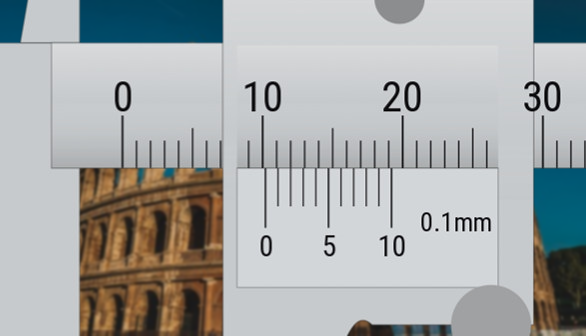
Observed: 10.2 mm
